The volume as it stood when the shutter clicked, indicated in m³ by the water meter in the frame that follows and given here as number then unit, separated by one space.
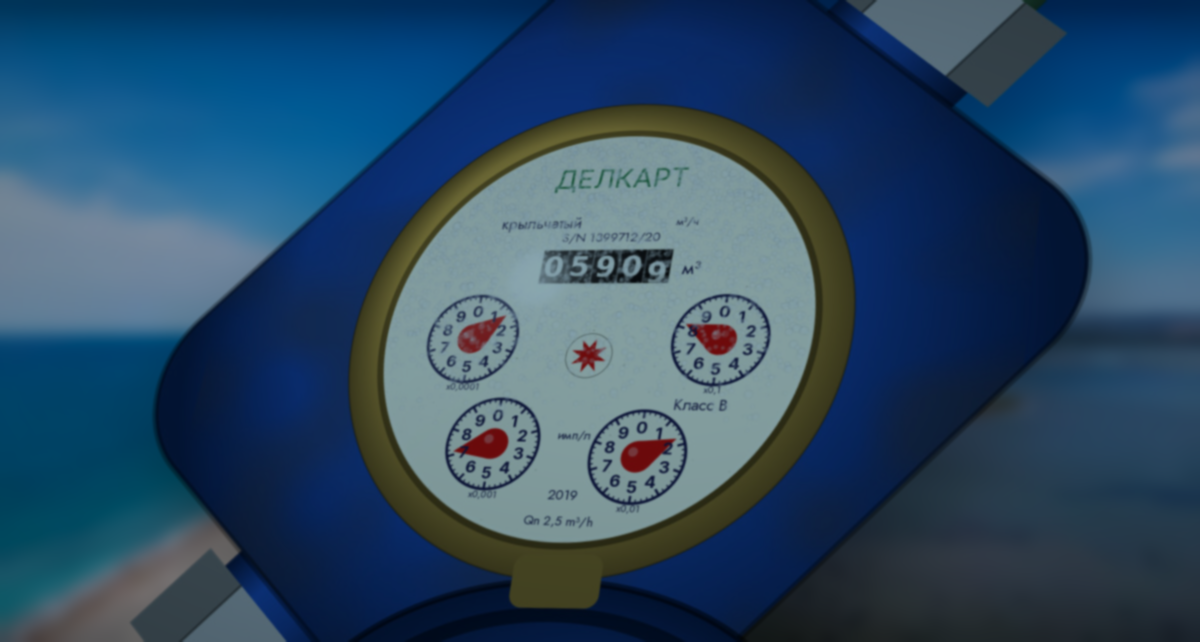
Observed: 5908.8171 m³
